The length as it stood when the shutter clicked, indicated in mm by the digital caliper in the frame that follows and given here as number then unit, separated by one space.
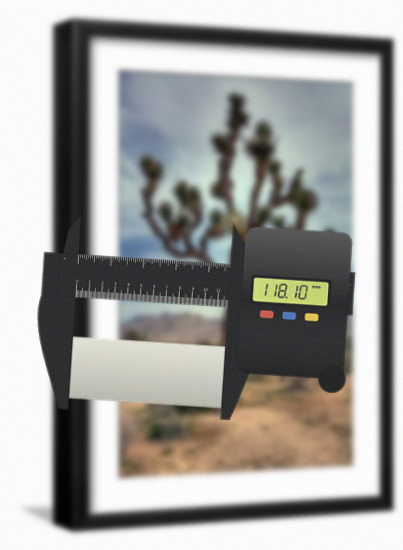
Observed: 118.10 mm
